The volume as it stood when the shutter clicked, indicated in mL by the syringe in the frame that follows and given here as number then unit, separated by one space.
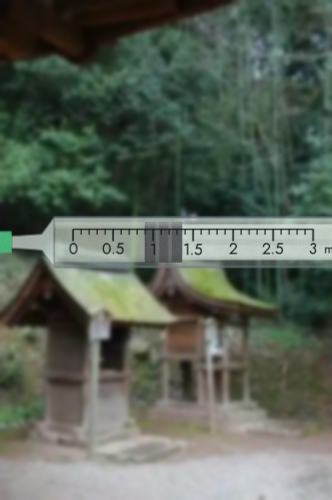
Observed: 0.9 mL
